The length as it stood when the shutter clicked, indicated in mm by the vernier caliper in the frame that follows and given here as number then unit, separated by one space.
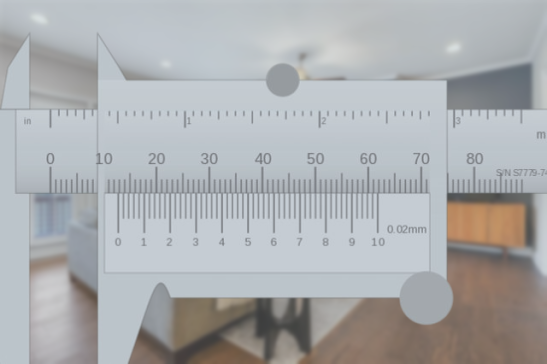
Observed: 12.8 mm
